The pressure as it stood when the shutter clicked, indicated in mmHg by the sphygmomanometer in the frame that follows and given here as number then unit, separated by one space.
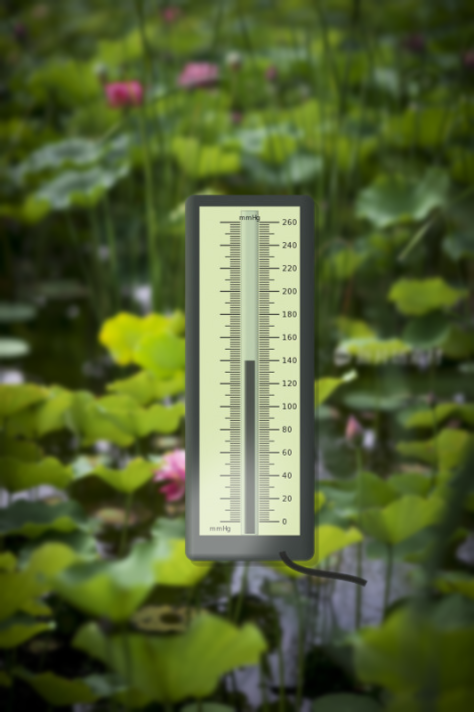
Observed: 140 mmHg
